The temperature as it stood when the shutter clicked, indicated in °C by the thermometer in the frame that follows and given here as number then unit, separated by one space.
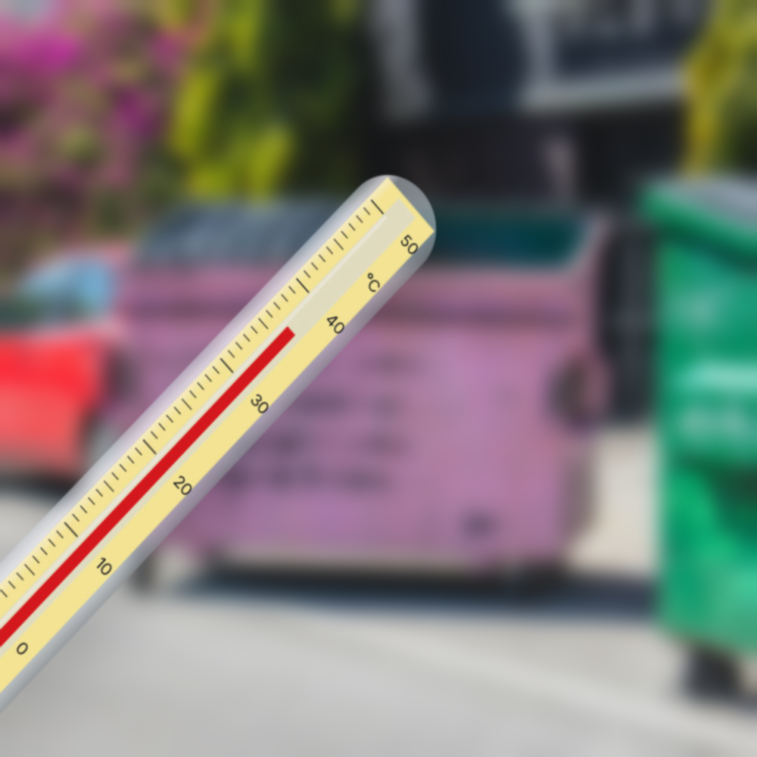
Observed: 36.5 °C
